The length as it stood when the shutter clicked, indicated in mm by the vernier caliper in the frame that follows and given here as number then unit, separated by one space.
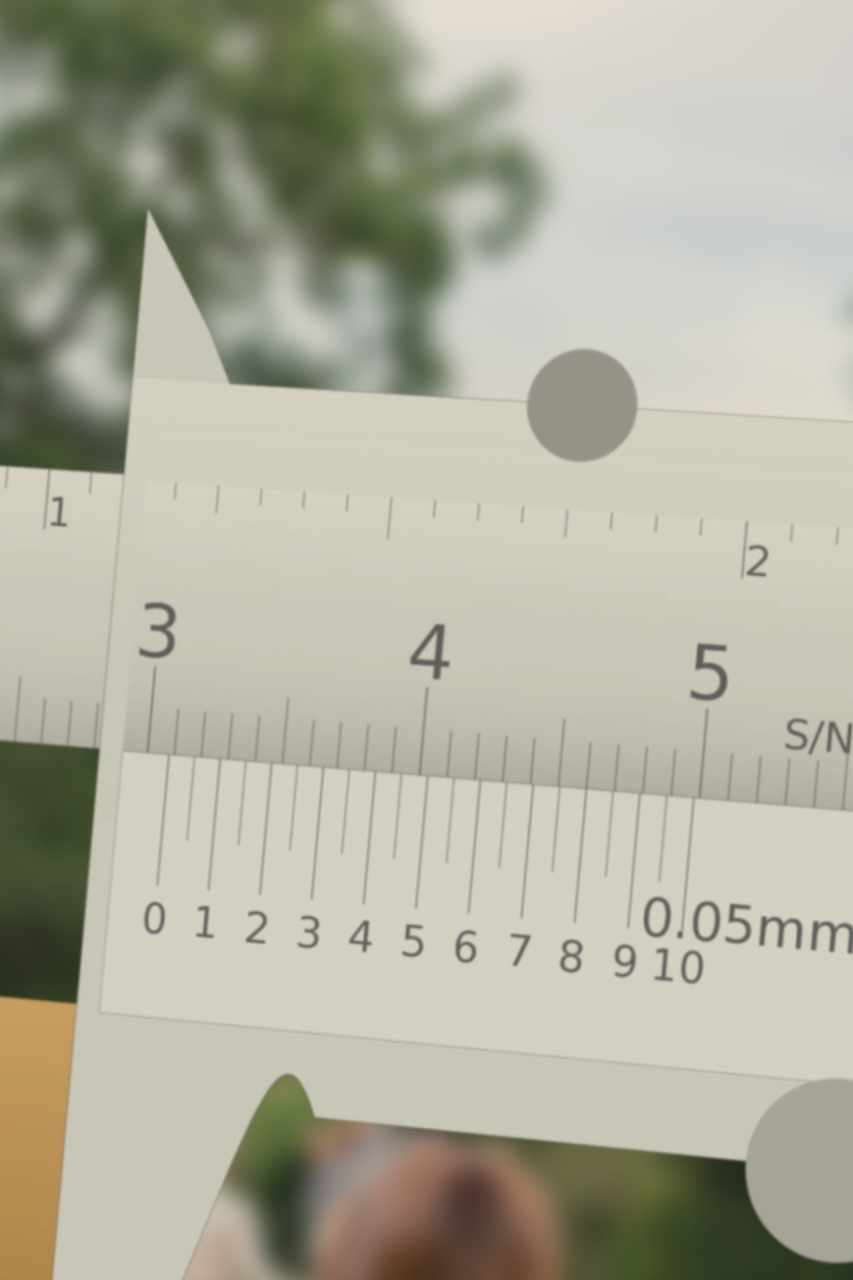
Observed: 30.8 mm
